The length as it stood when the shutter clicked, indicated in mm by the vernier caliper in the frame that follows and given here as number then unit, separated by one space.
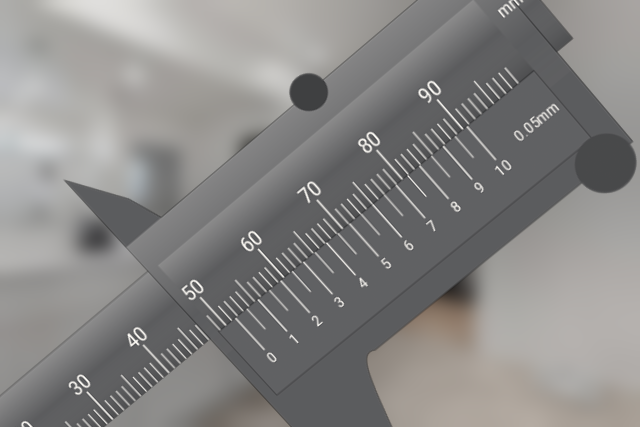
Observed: 51.6 mm
